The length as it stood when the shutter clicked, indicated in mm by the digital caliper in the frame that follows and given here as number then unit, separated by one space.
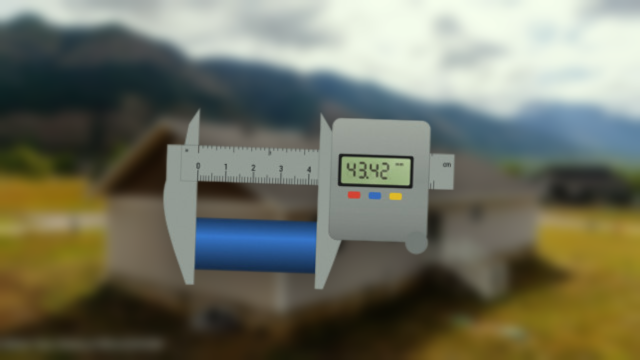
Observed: 43.42 mm
